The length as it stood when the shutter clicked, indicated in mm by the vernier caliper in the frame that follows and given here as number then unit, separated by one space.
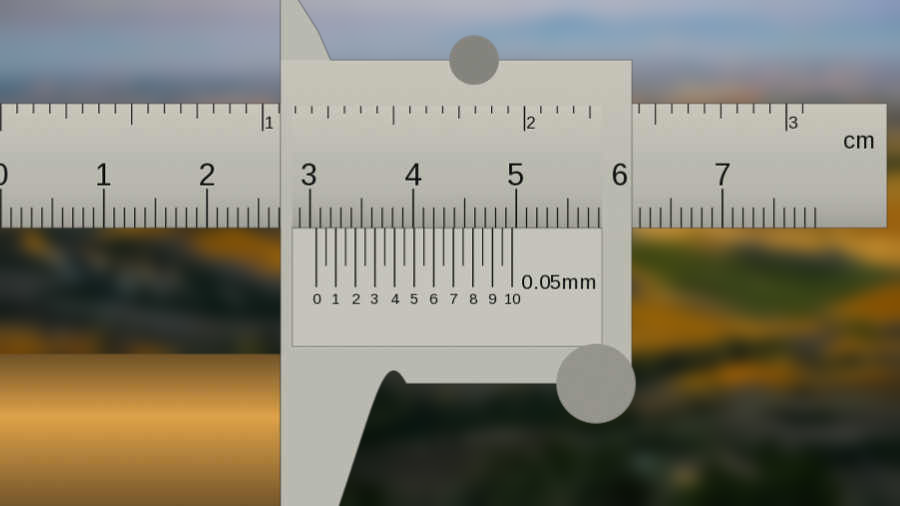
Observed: 30.6 mm
